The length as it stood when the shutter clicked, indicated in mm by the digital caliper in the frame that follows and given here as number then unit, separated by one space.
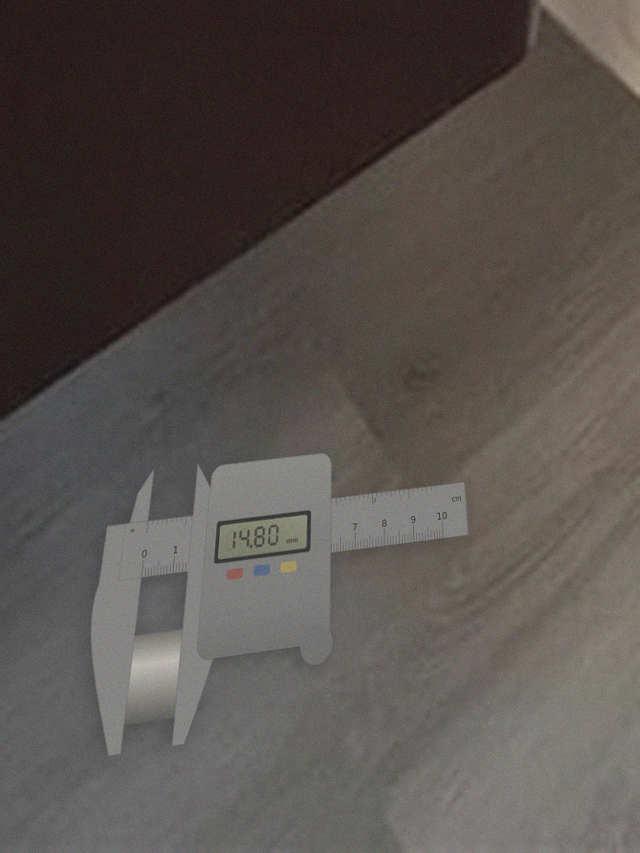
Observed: 14.80 mm
